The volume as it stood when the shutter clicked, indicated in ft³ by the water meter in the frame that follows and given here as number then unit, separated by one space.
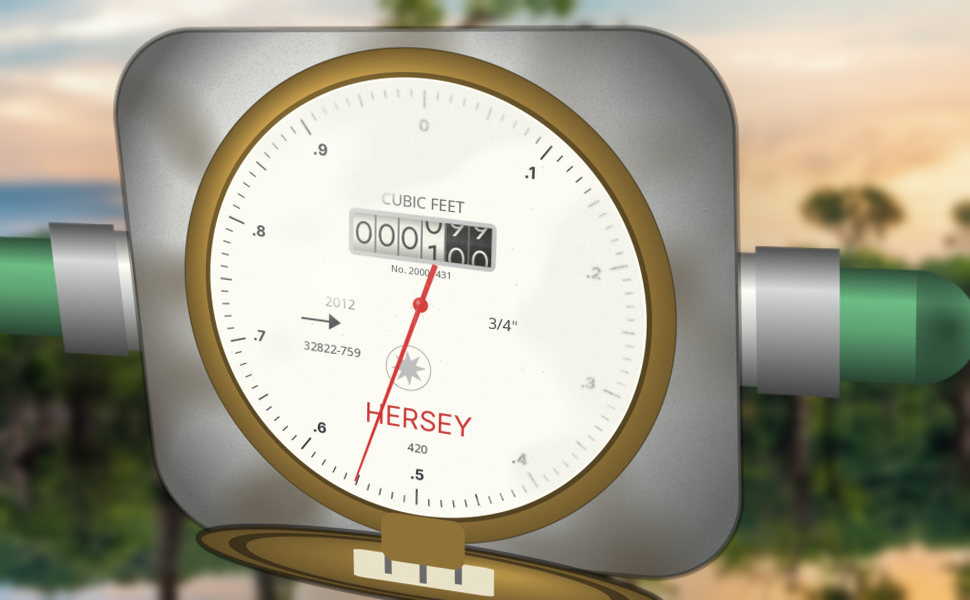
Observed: 99.55 ft³
